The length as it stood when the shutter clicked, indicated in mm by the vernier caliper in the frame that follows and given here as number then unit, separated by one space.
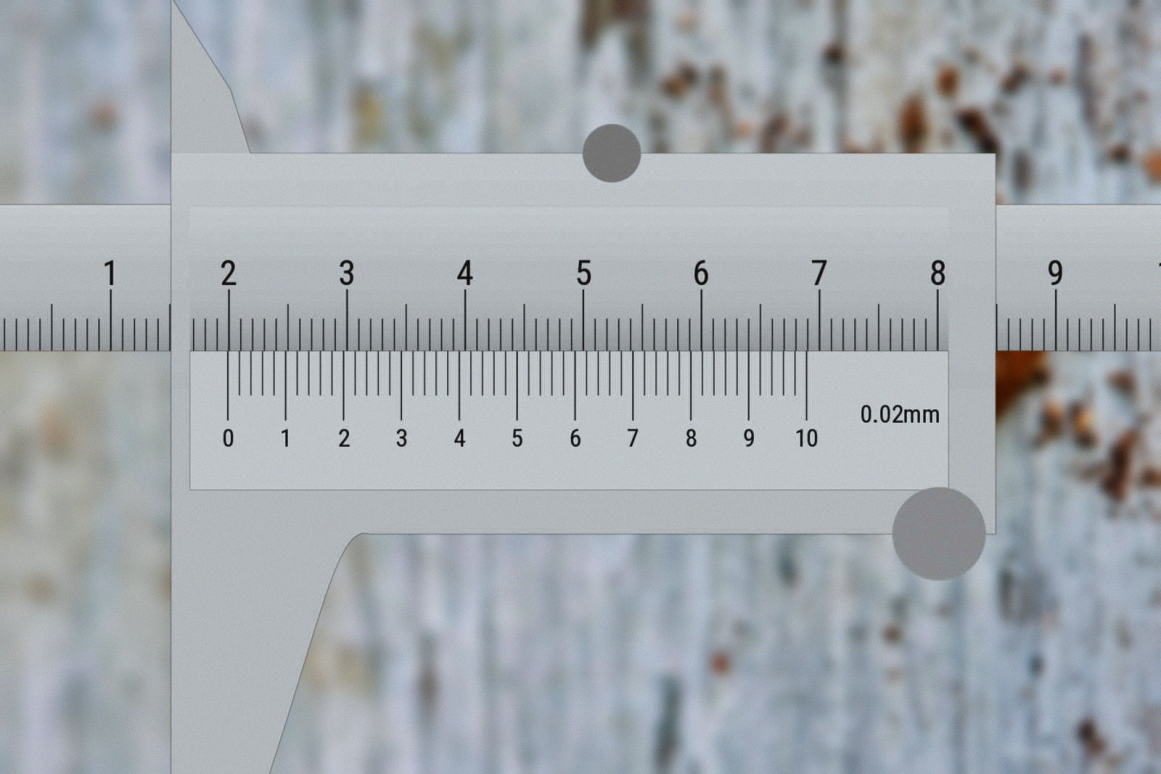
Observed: 19.9 mm
